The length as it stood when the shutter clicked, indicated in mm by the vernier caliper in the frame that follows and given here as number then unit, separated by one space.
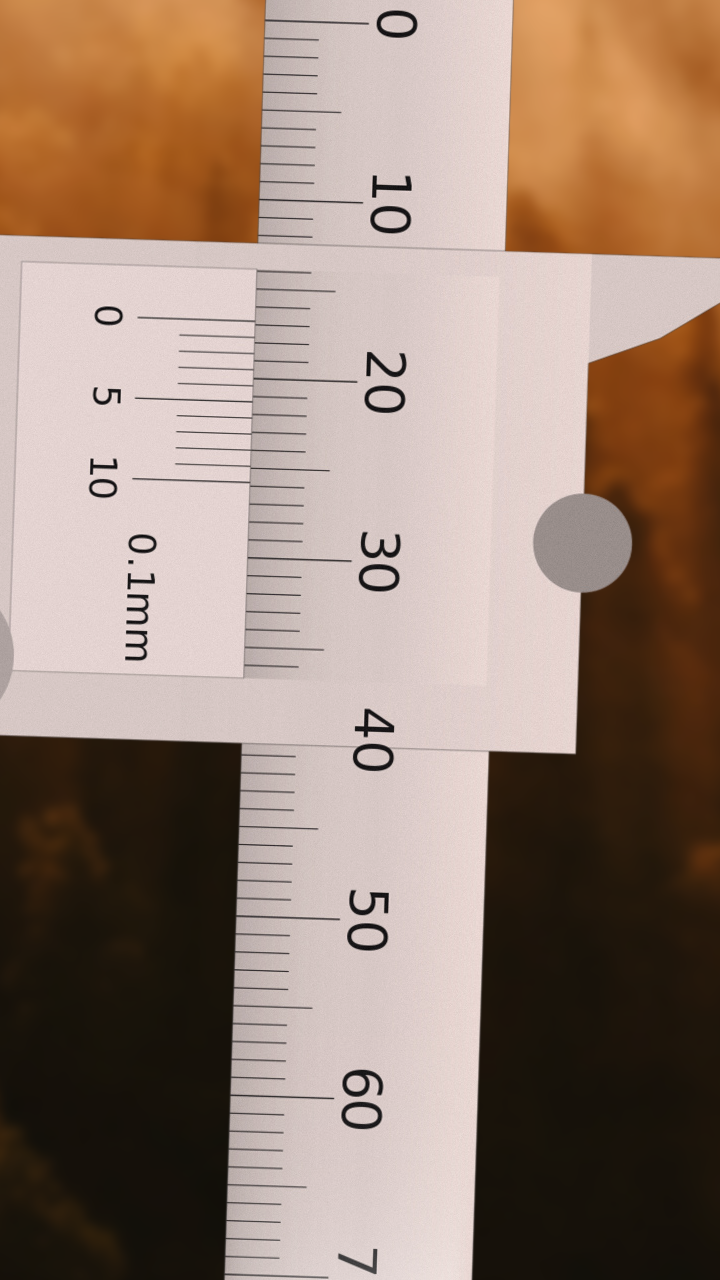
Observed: 16.8 mm
